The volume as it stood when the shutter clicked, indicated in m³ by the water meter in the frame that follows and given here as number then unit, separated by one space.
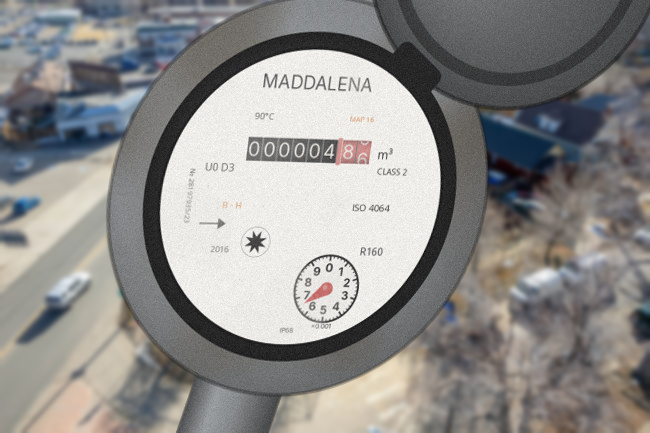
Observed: 4.856 m³
